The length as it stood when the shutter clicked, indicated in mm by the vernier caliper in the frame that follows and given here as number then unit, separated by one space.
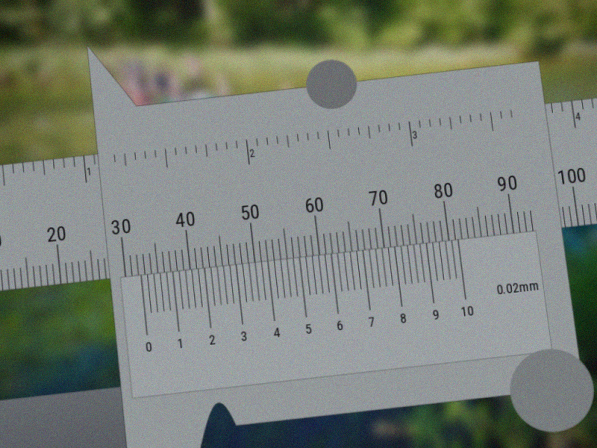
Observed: 32.4 mm
